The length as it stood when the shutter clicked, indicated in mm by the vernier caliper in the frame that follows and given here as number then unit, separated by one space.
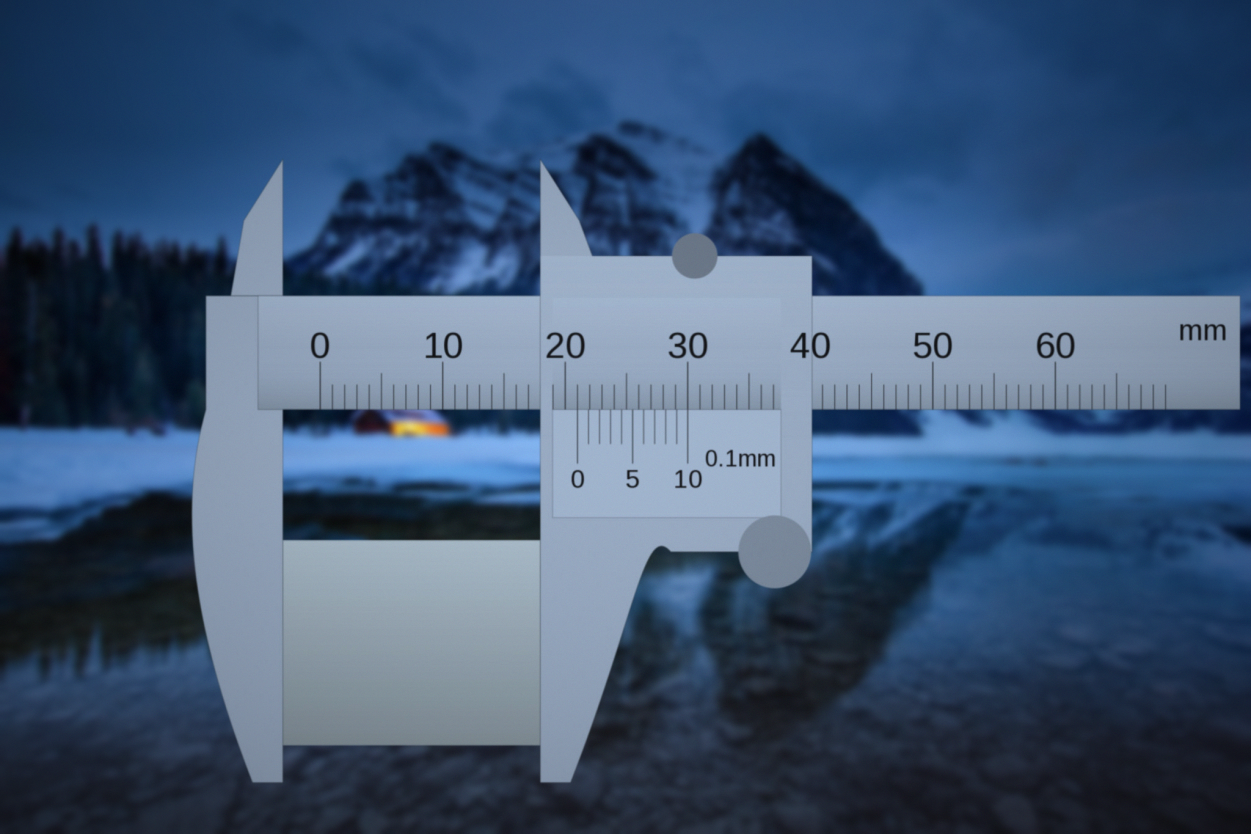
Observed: 21.0 mm
